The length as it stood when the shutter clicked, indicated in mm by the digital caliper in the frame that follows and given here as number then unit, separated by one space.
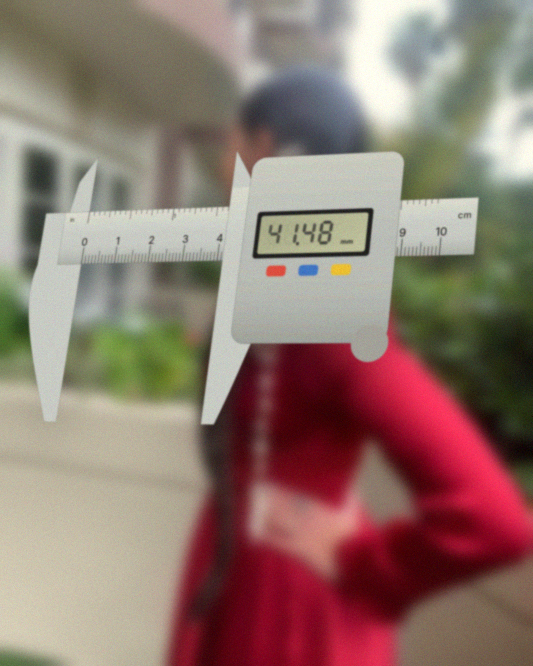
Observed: 41.48 mm
